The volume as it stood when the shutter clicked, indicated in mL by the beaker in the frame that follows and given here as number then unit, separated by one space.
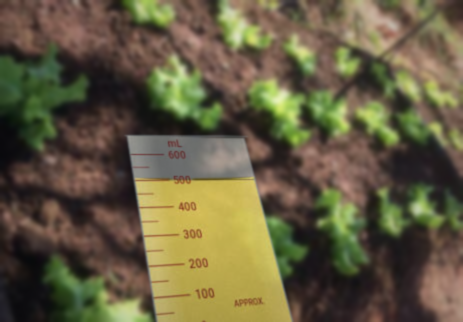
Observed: 500 mL
